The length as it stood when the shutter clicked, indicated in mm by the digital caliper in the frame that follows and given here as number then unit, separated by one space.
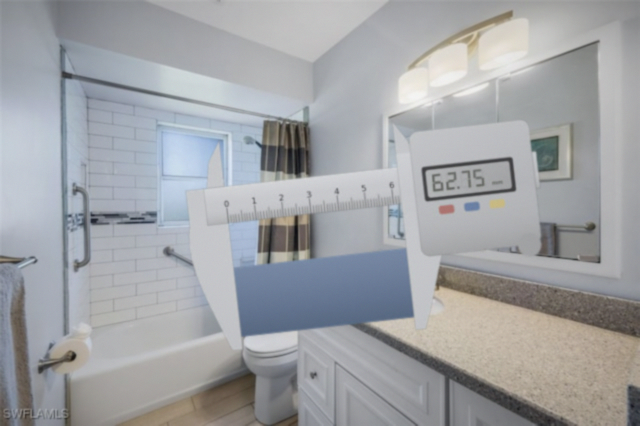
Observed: 62.75 mm
